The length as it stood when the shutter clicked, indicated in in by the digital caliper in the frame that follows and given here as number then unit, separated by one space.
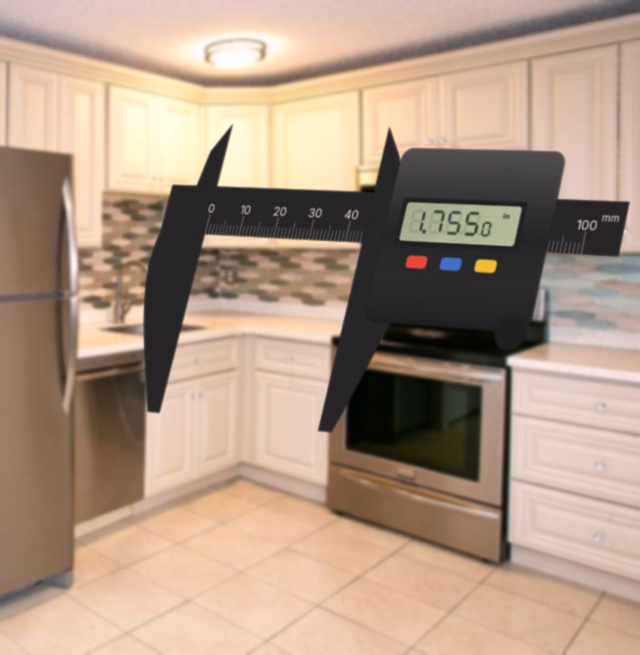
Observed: 1.7550 in
